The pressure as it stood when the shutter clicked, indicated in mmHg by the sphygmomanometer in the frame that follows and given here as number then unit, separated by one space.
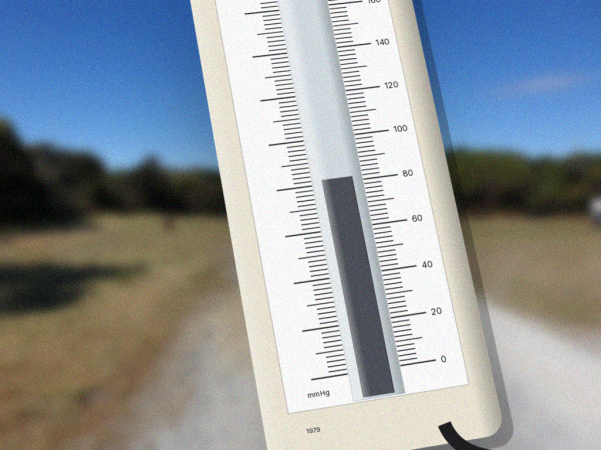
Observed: 82 mmHg
